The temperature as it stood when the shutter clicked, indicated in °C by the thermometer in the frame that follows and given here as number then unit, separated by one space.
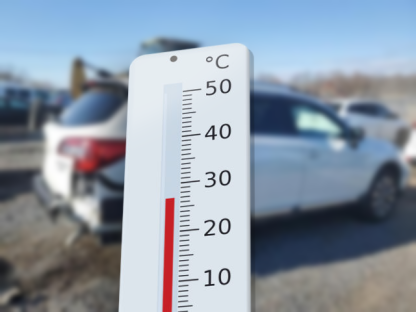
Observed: 27 °C
